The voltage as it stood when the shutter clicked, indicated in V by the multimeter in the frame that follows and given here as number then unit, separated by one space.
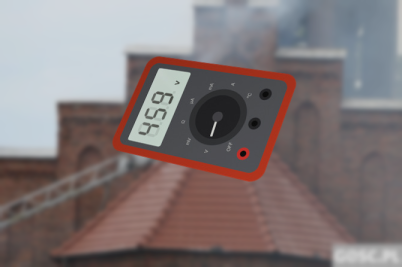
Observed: 459 V
